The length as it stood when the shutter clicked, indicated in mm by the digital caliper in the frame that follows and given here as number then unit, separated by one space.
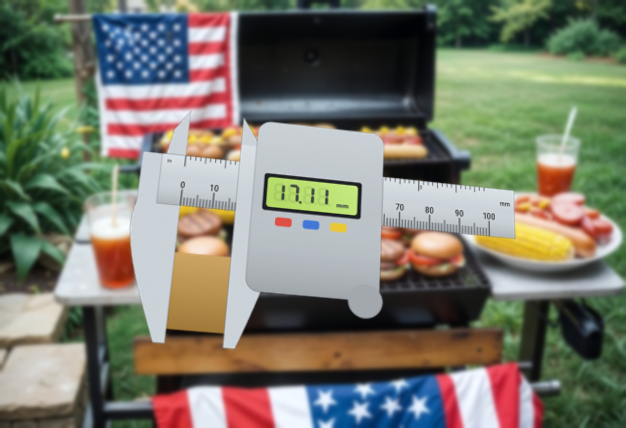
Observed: 17.11 mm
